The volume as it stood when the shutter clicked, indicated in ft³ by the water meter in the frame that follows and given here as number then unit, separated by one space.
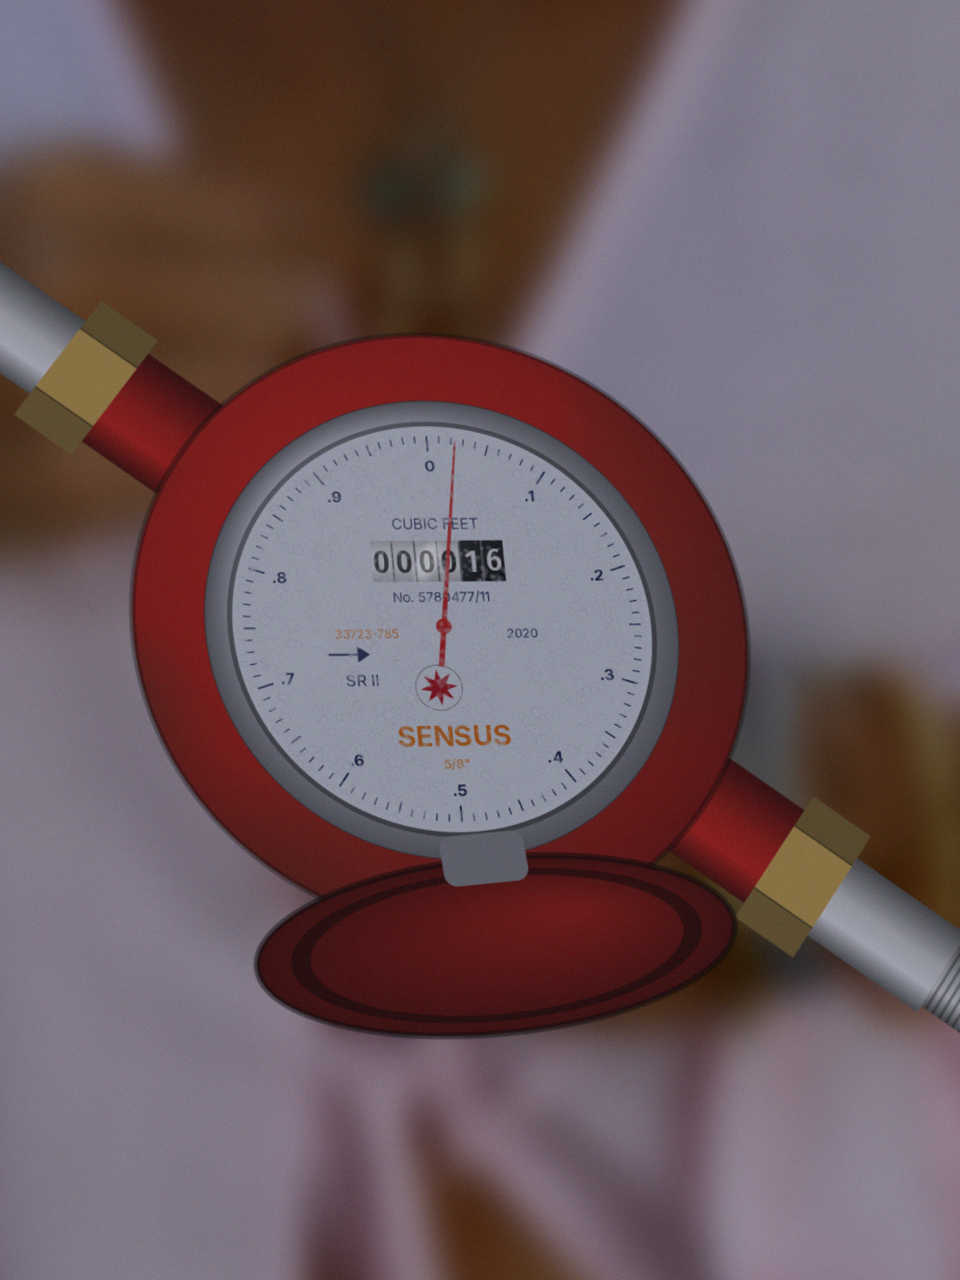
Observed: 16.02 ft³
